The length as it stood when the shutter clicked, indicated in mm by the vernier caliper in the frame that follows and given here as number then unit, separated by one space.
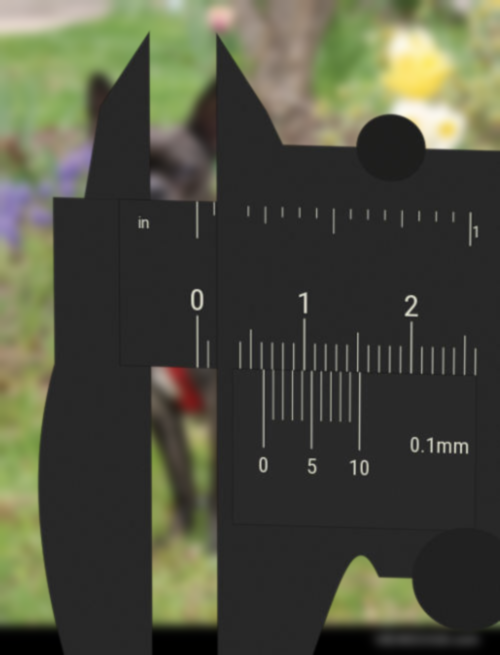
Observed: 6.2 mm
